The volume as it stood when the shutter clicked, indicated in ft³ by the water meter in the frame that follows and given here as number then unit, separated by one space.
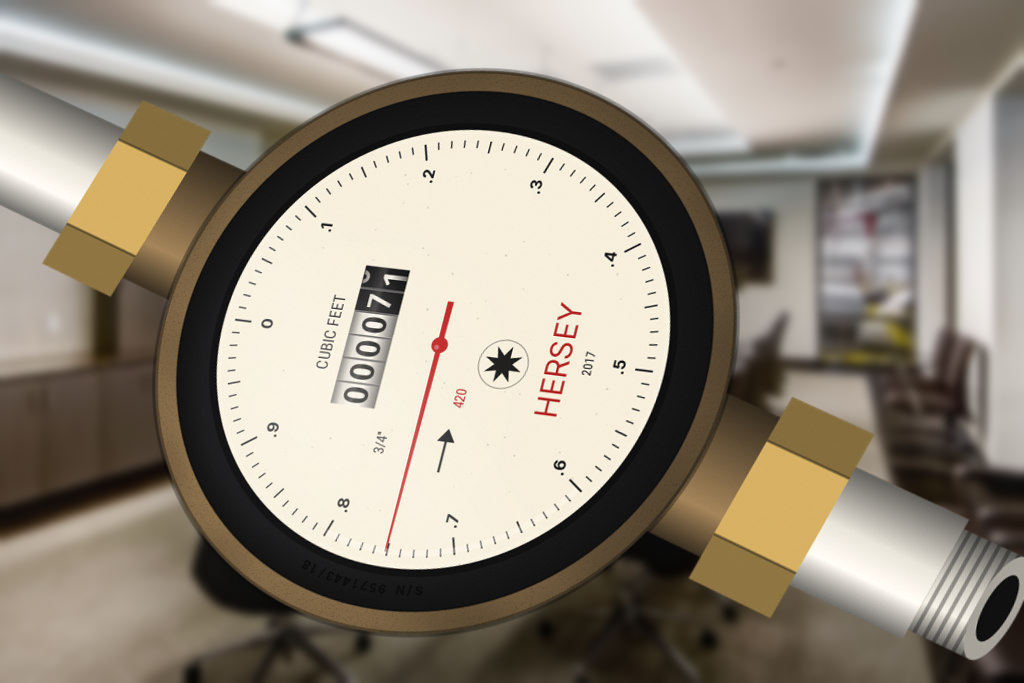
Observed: 70.75 ft³
